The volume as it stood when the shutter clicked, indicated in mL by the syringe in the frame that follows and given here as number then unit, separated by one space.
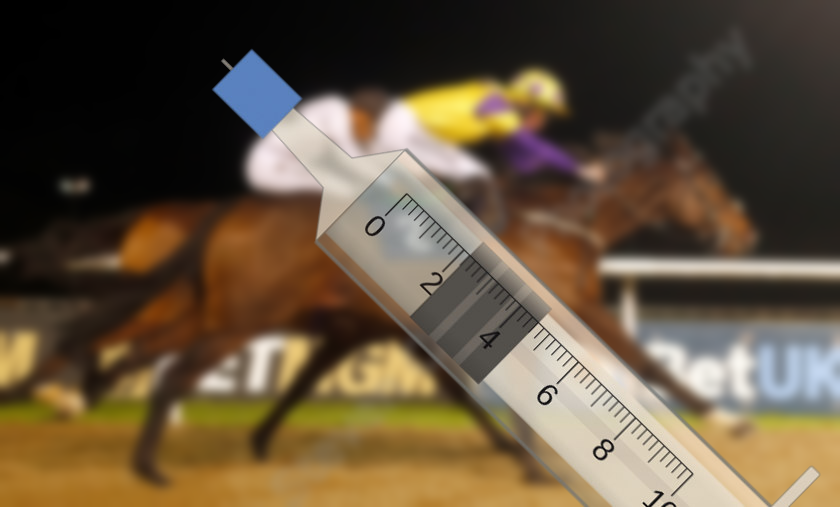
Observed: 2.2 mL
